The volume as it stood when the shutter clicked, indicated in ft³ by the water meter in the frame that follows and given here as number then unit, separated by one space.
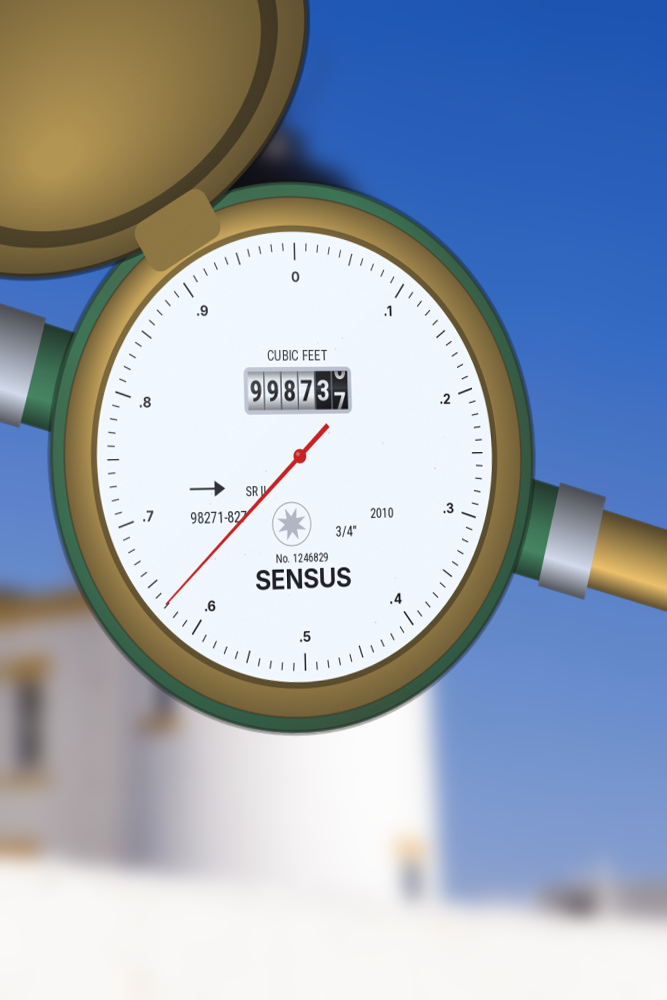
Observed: 998736.63 ft³
